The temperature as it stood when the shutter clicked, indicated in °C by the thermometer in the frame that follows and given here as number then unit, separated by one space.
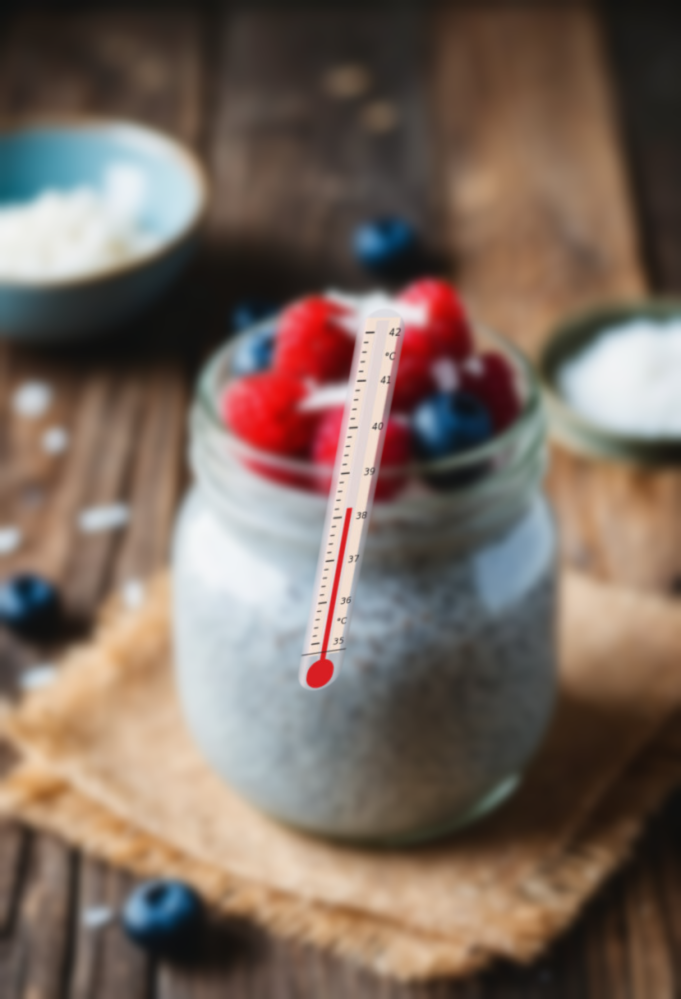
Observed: 38.2 °C
